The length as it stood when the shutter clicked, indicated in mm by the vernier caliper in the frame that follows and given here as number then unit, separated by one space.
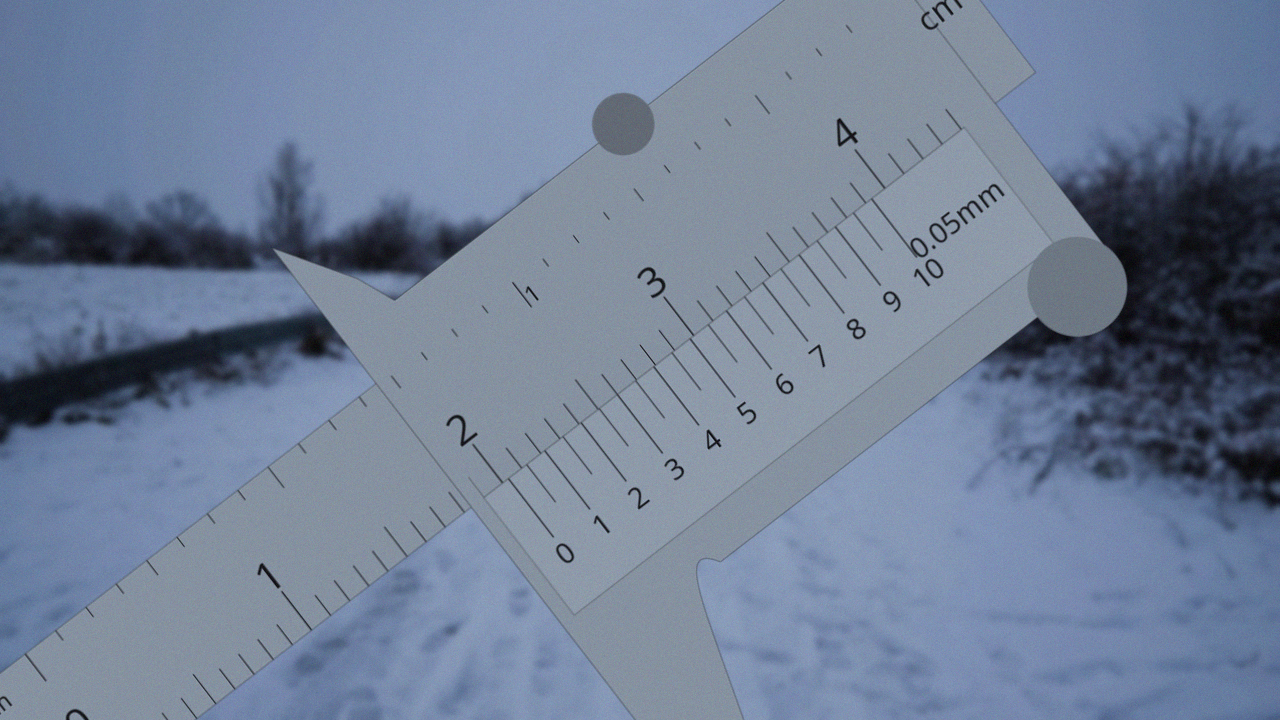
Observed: 20.30 mm
